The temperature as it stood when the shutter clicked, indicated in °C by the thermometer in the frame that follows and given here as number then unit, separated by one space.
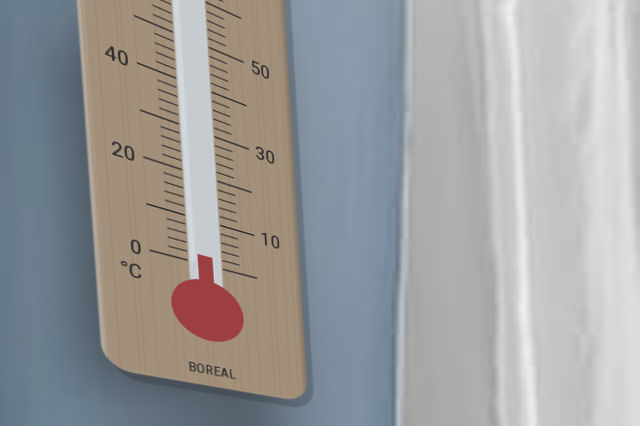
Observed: 2 °C
